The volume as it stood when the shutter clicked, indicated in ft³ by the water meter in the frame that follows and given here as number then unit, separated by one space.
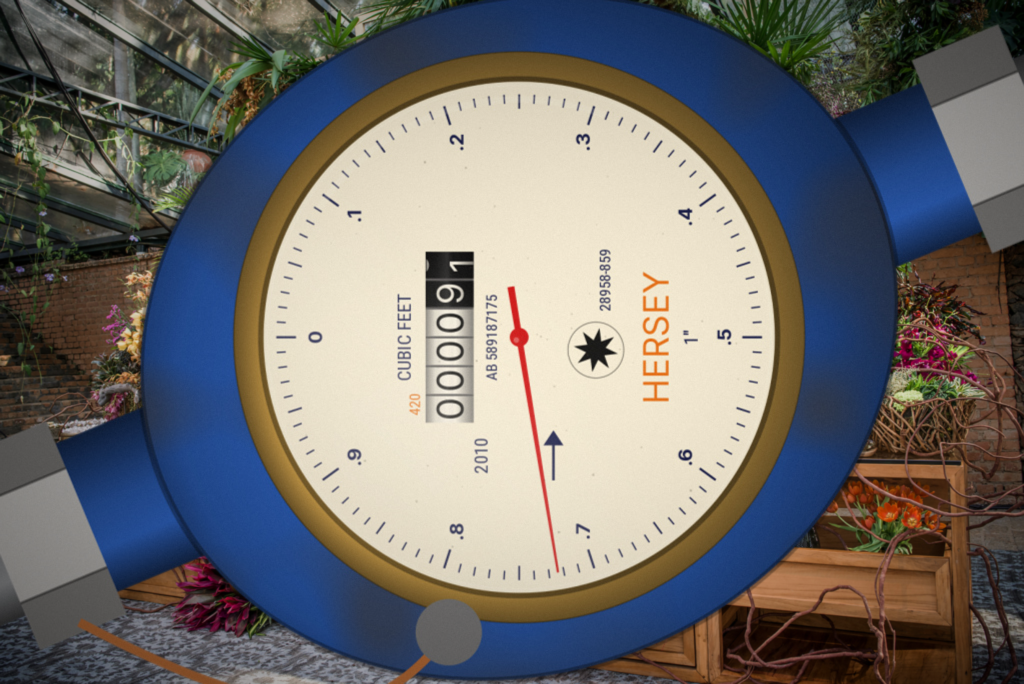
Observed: 90.72 ft³
